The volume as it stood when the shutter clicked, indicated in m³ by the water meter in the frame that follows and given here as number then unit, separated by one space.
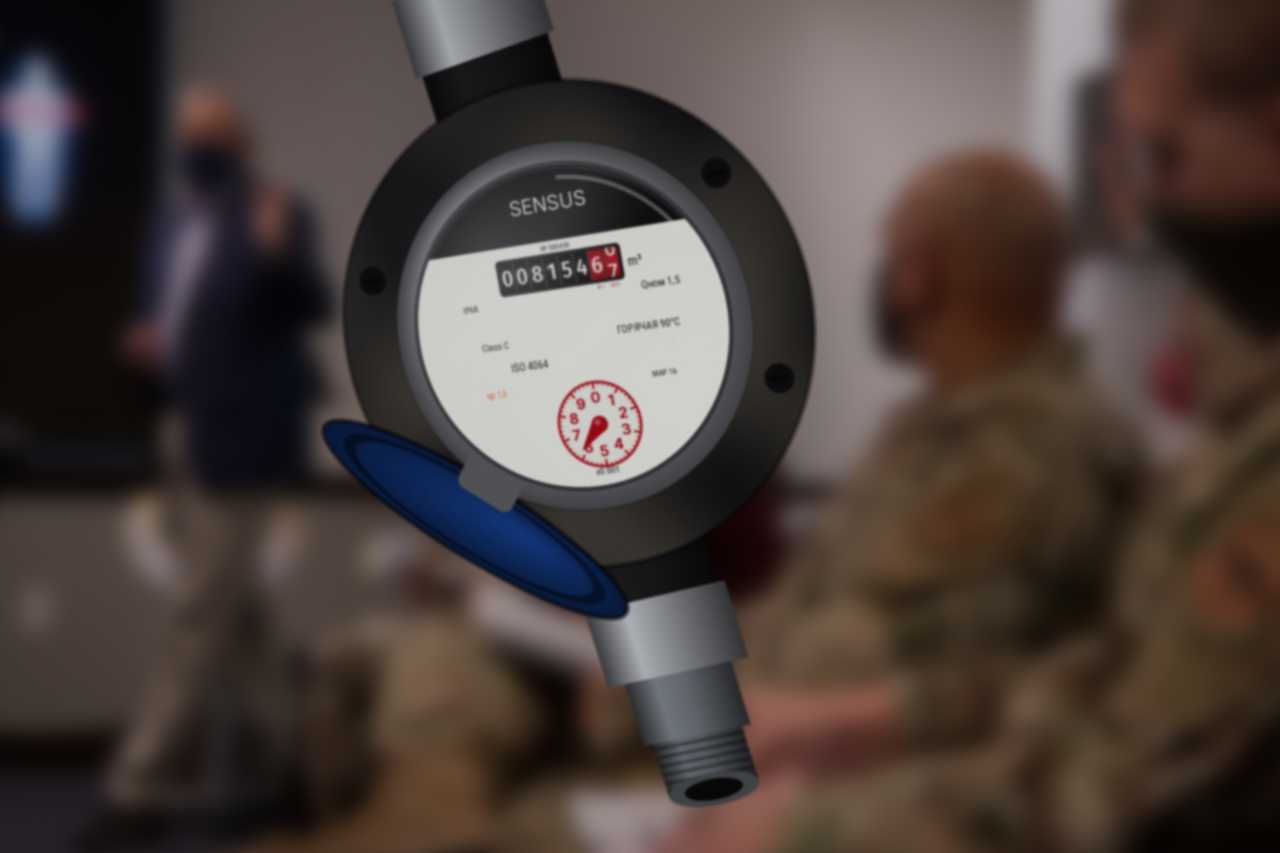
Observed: 8154.666 m³
